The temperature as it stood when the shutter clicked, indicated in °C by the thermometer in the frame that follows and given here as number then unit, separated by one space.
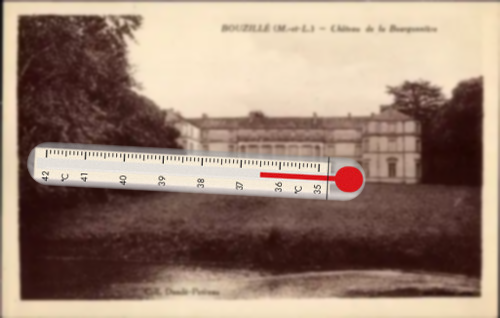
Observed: 36.5 °C
